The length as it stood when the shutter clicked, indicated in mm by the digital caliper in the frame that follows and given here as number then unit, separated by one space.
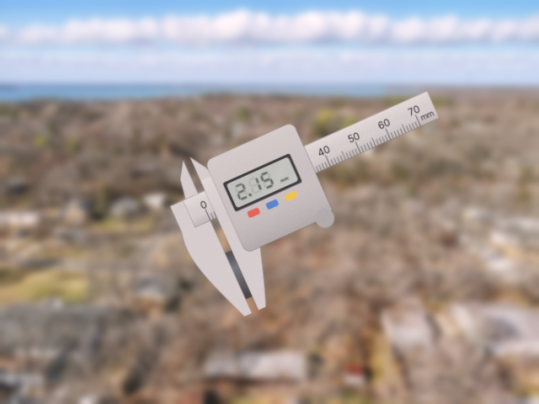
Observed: 2.15 mm
